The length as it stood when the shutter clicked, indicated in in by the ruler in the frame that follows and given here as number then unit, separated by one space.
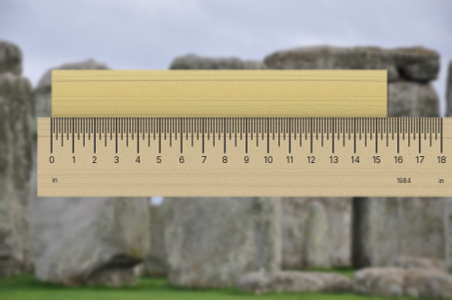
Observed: 15.5 in
